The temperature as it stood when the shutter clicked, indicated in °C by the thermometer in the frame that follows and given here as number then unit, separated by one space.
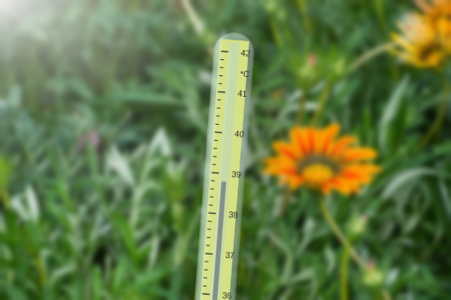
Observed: 38.8 °C
